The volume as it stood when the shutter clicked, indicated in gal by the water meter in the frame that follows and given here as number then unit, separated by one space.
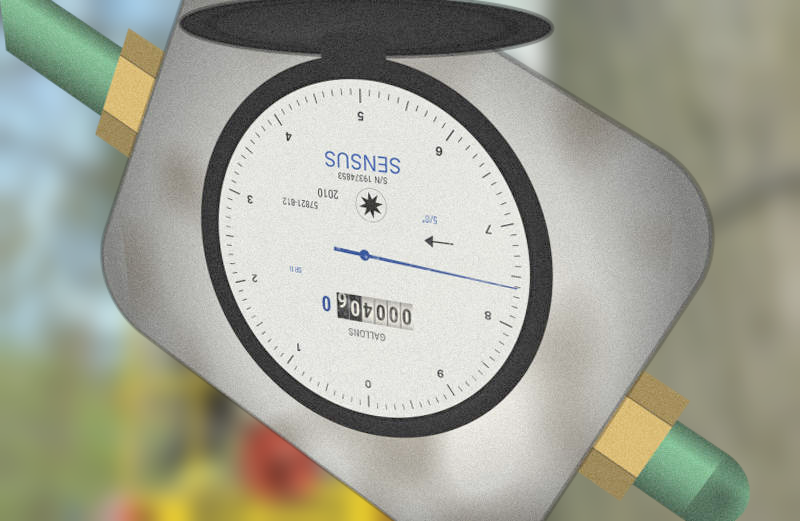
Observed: 4057.6 gal
